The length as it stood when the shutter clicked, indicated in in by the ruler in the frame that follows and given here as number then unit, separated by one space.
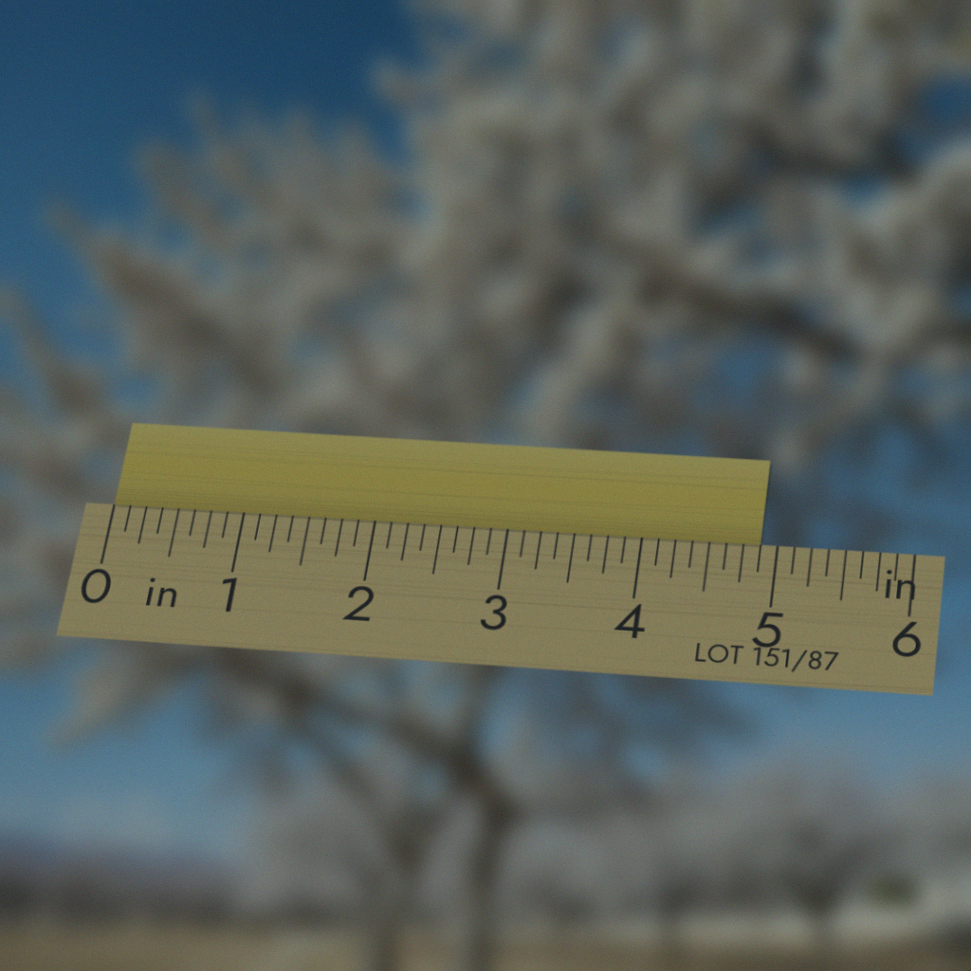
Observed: 4.875 in
